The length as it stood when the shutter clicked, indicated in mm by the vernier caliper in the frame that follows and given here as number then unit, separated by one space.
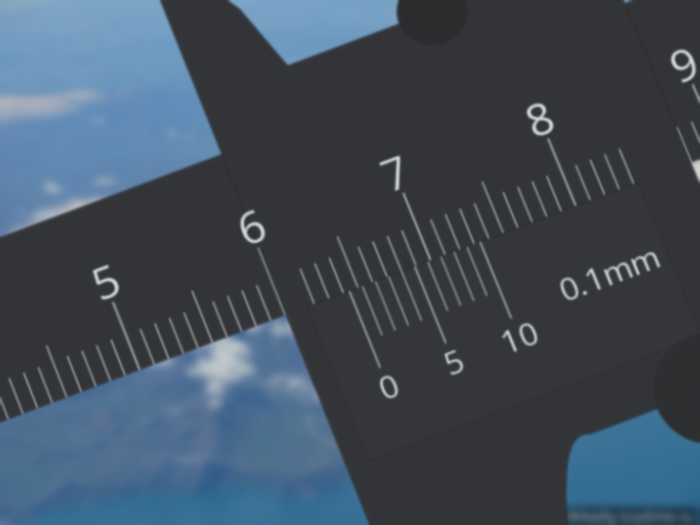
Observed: 64.4 mm
